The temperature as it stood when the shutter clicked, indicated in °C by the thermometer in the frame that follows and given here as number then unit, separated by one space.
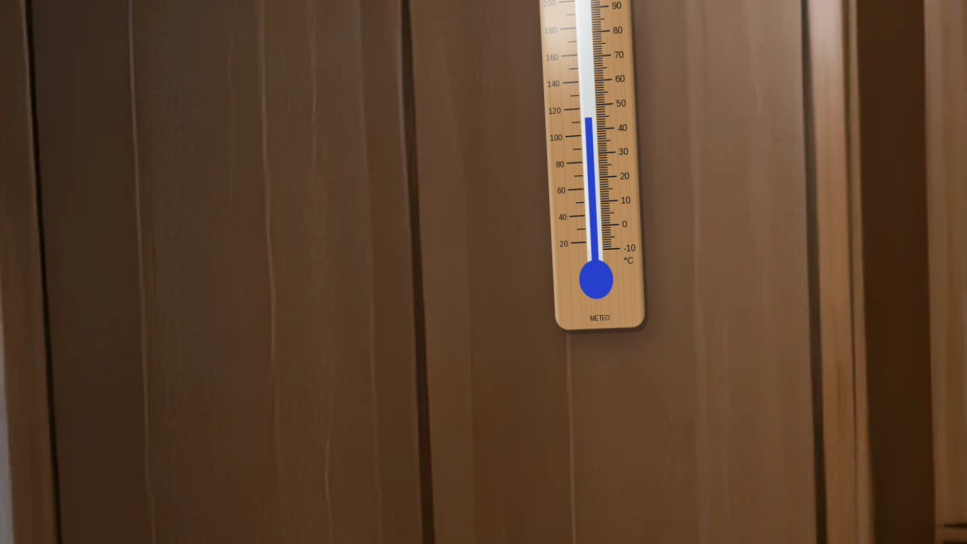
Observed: 45 °C
